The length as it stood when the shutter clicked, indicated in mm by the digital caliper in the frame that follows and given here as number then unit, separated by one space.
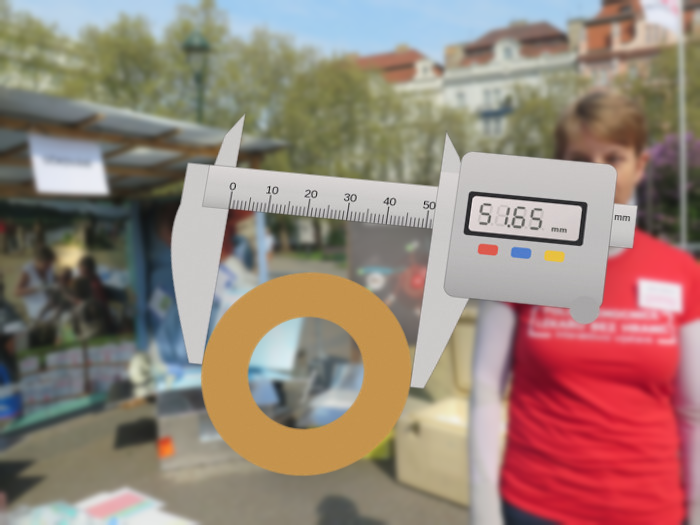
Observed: 51.65 mm
